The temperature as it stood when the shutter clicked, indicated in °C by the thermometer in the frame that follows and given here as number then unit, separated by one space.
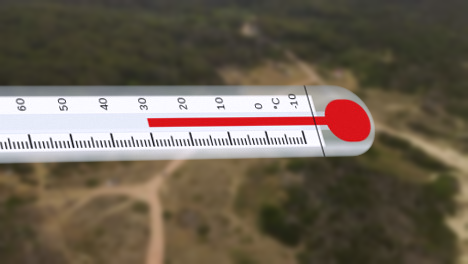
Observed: 30 °C
